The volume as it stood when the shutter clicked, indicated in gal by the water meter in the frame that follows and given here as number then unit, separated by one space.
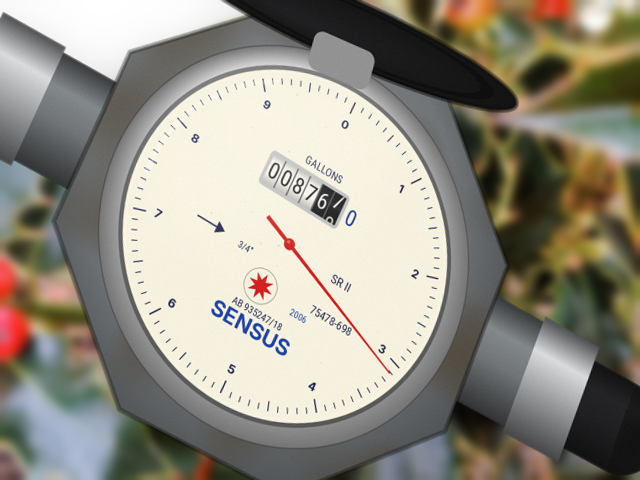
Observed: 87673.1 gal
